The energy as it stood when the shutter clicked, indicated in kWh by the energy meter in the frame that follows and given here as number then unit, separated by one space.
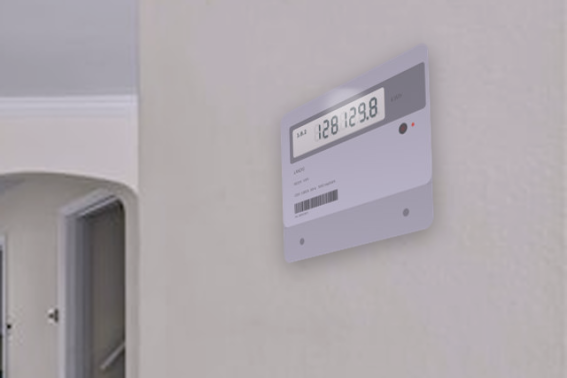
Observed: 128129.8 kWh
